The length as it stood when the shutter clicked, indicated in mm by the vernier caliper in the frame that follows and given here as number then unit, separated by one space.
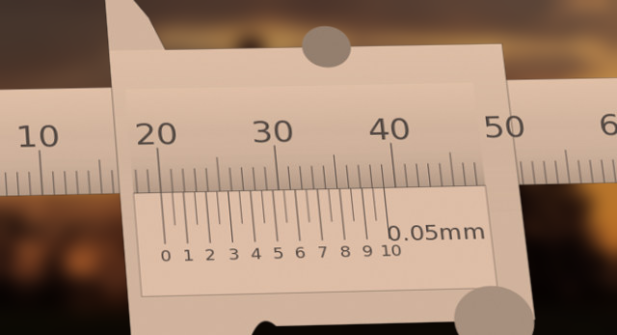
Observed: 20.0 mm
